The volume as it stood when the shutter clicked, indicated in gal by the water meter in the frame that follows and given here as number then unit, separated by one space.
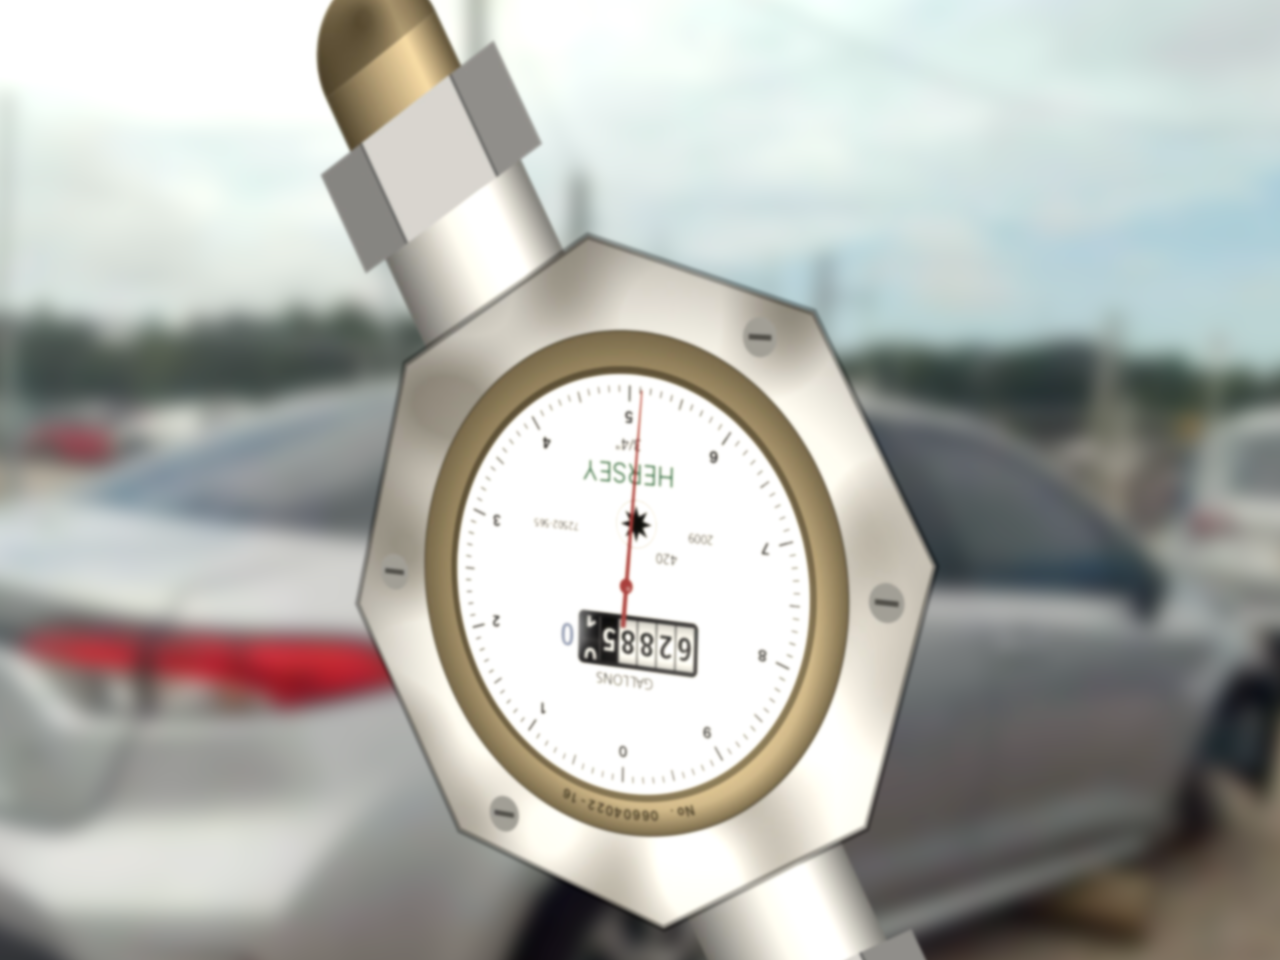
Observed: 6288505.1 gal
